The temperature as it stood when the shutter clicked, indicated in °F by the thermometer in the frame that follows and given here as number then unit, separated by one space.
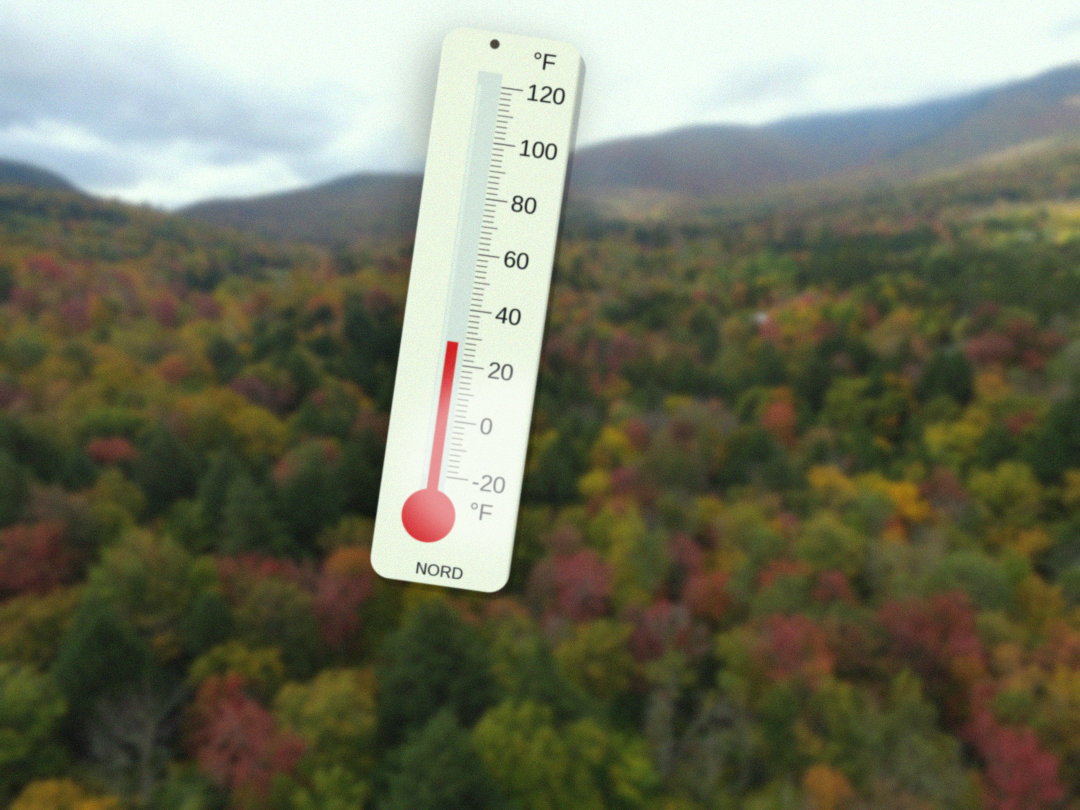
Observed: 28 °F
